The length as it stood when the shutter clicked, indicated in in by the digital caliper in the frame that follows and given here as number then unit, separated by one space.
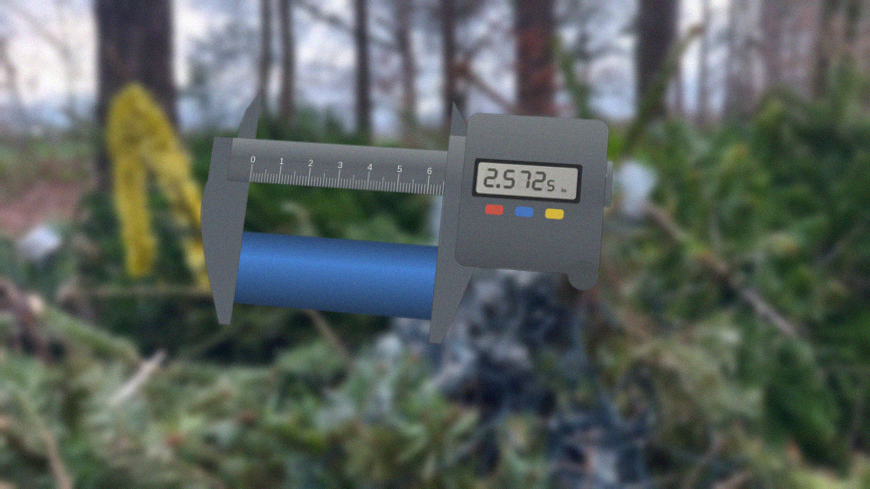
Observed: 2.5725 in
